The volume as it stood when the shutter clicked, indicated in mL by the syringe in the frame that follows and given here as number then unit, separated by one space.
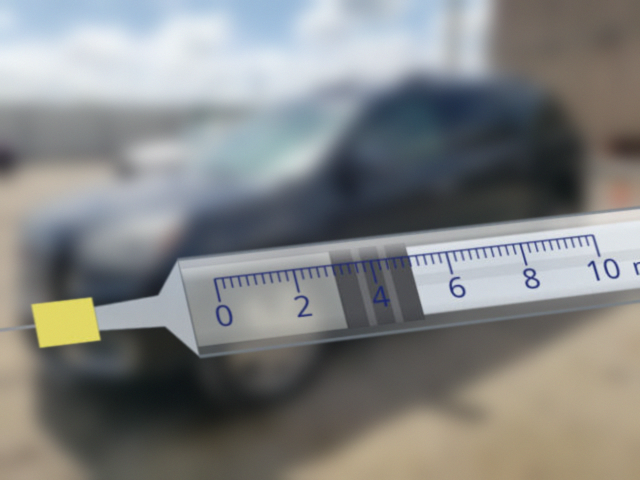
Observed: 3 mL
